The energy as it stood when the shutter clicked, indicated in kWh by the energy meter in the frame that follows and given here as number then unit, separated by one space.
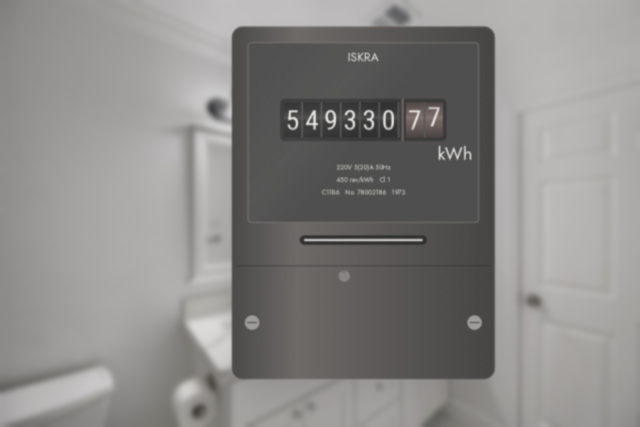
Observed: 549330.77 kWh
